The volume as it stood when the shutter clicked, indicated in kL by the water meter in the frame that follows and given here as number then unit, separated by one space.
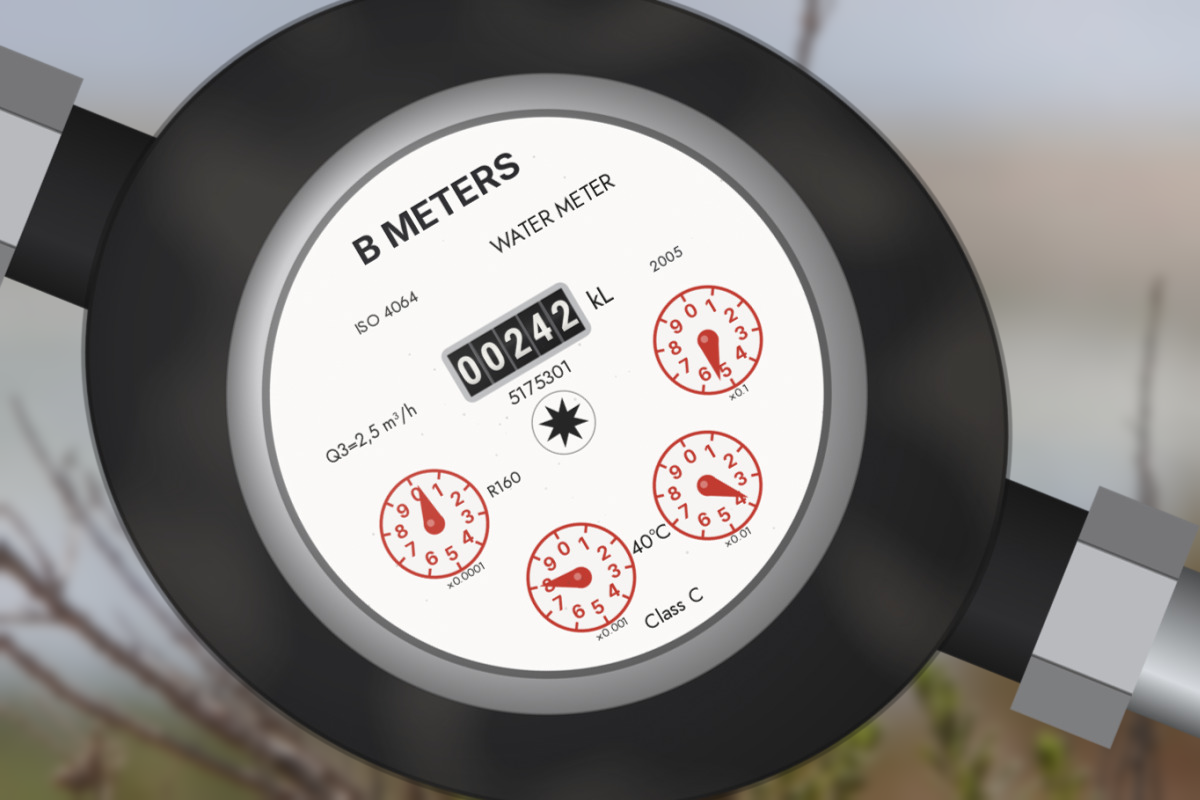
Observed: 242.5380 kL
